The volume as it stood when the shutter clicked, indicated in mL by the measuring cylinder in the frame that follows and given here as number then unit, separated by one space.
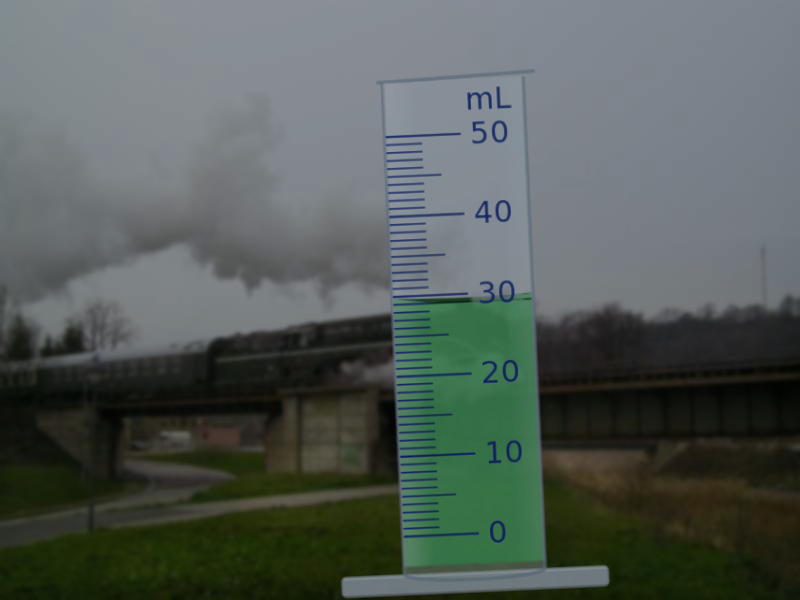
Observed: 29 mL
